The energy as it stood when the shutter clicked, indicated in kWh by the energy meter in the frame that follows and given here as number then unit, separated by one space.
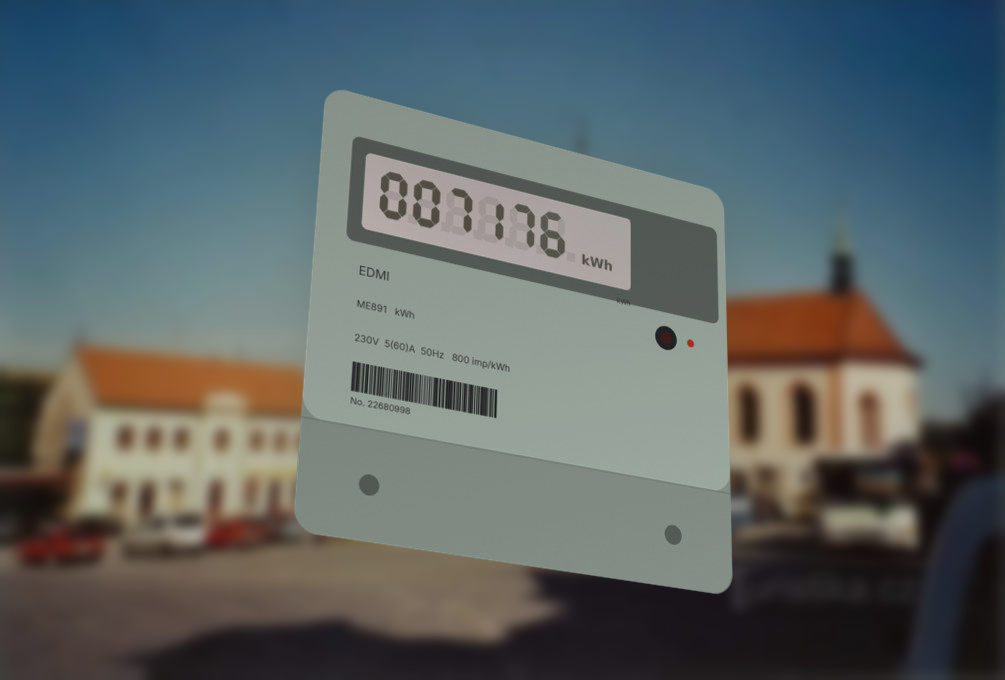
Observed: 7176 kWh
